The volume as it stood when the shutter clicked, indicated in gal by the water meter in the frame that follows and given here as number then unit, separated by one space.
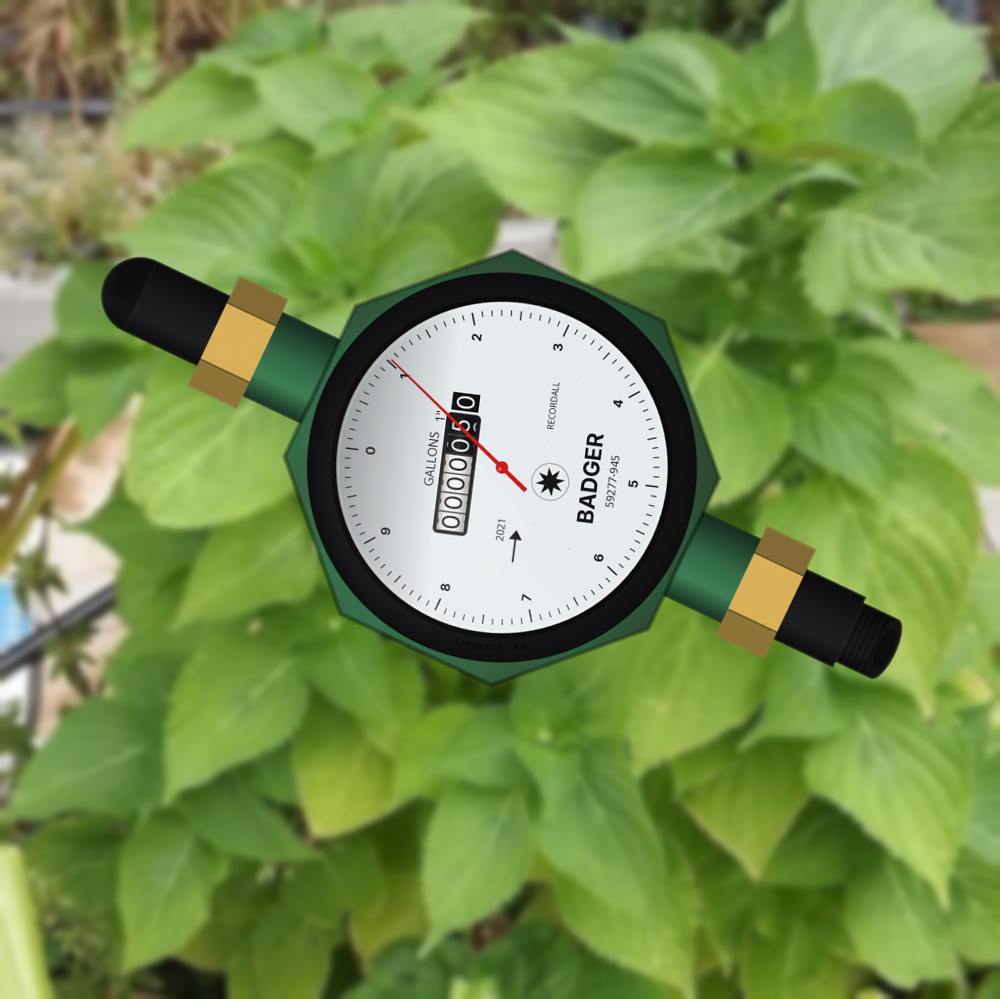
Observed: 51.0 gal
